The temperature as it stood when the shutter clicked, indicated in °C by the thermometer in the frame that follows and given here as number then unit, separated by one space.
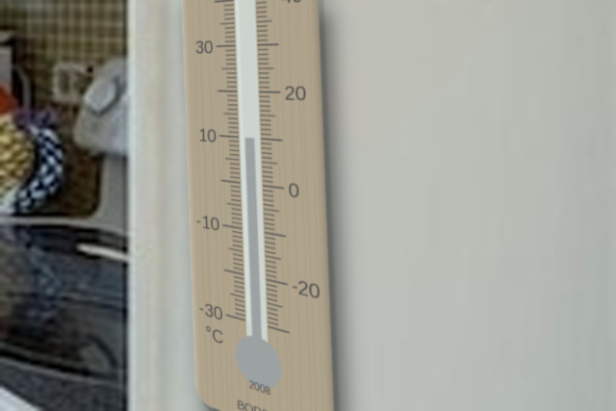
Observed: 10 °C
